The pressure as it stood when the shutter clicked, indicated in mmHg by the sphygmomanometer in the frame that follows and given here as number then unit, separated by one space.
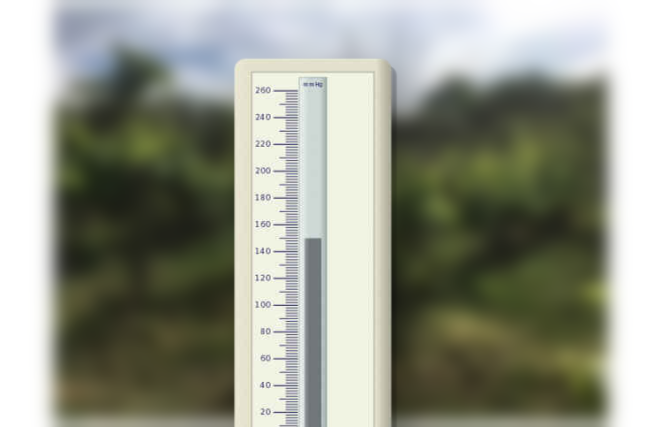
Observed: 150 mmHg
